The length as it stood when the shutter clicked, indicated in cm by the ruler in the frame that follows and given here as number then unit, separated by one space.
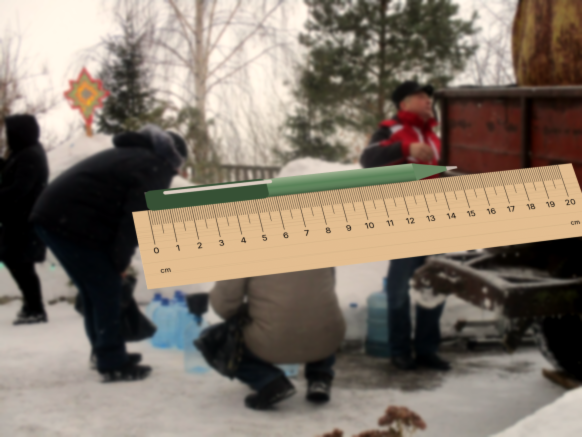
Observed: 15 cm
